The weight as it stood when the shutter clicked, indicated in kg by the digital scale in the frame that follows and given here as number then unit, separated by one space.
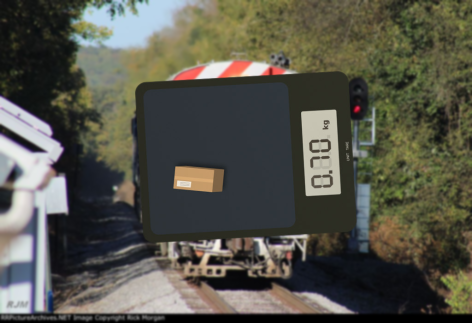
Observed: 0.70 kg
